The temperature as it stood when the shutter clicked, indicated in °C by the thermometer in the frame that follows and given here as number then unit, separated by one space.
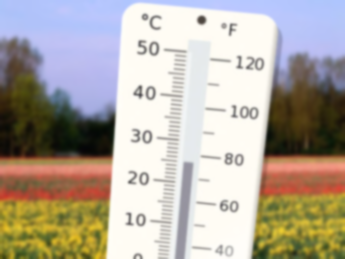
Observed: 25 °C
